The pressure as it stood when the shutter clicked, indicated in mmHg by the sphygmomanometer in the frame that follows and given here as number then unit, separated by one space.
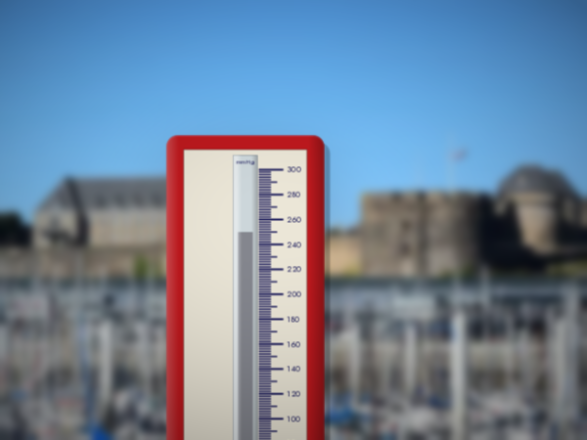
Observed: 250 mmHg
